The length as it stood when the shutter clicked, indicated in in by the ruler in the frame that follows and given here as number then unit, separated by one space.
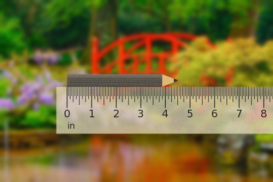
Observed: 4.5 in
